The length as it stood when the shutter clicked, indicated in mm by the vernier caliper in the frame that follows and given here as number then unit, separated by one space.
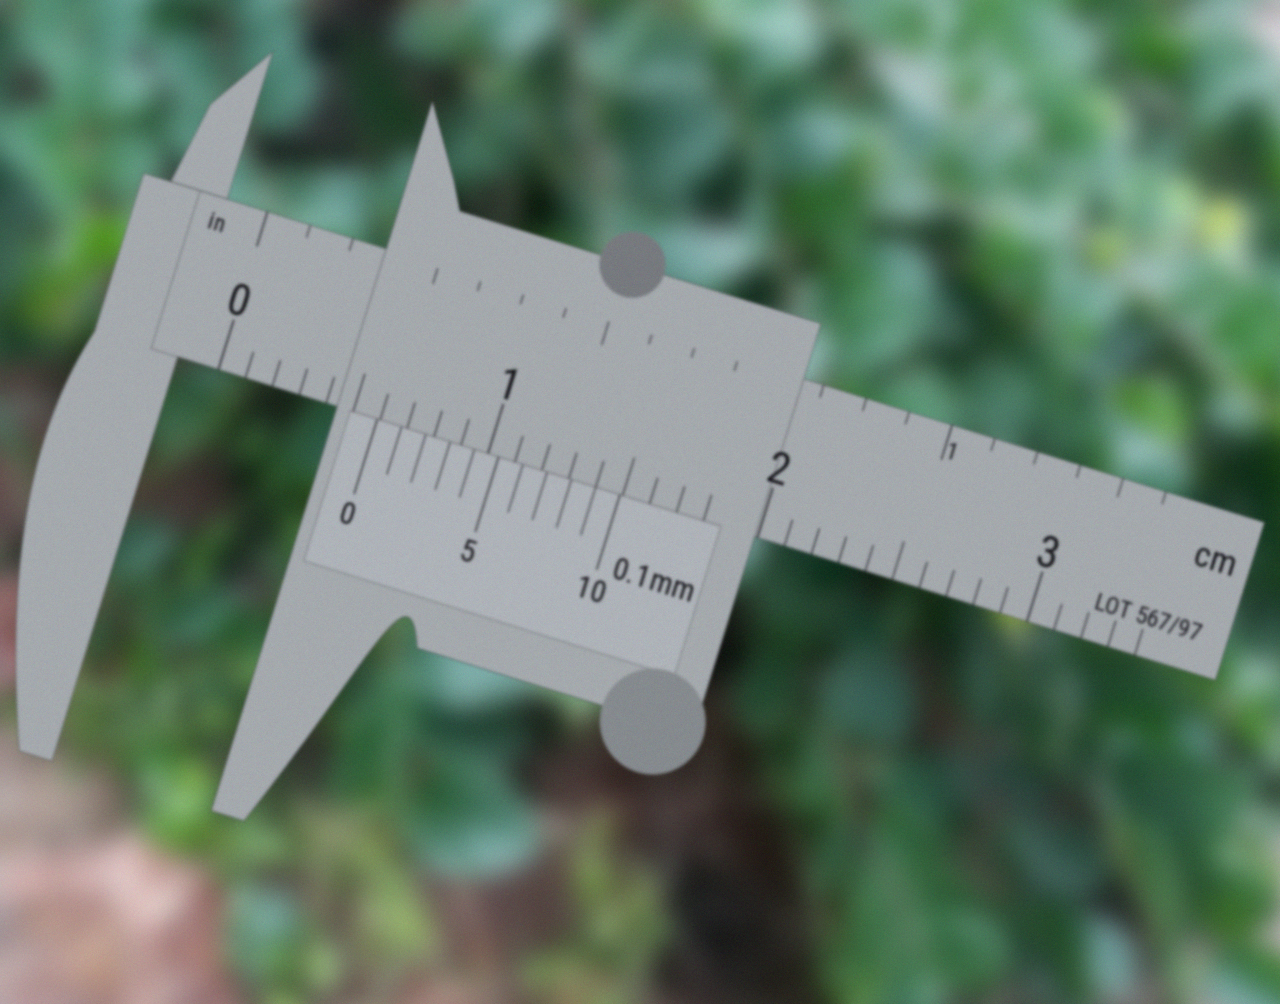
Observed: 5.9 mm
